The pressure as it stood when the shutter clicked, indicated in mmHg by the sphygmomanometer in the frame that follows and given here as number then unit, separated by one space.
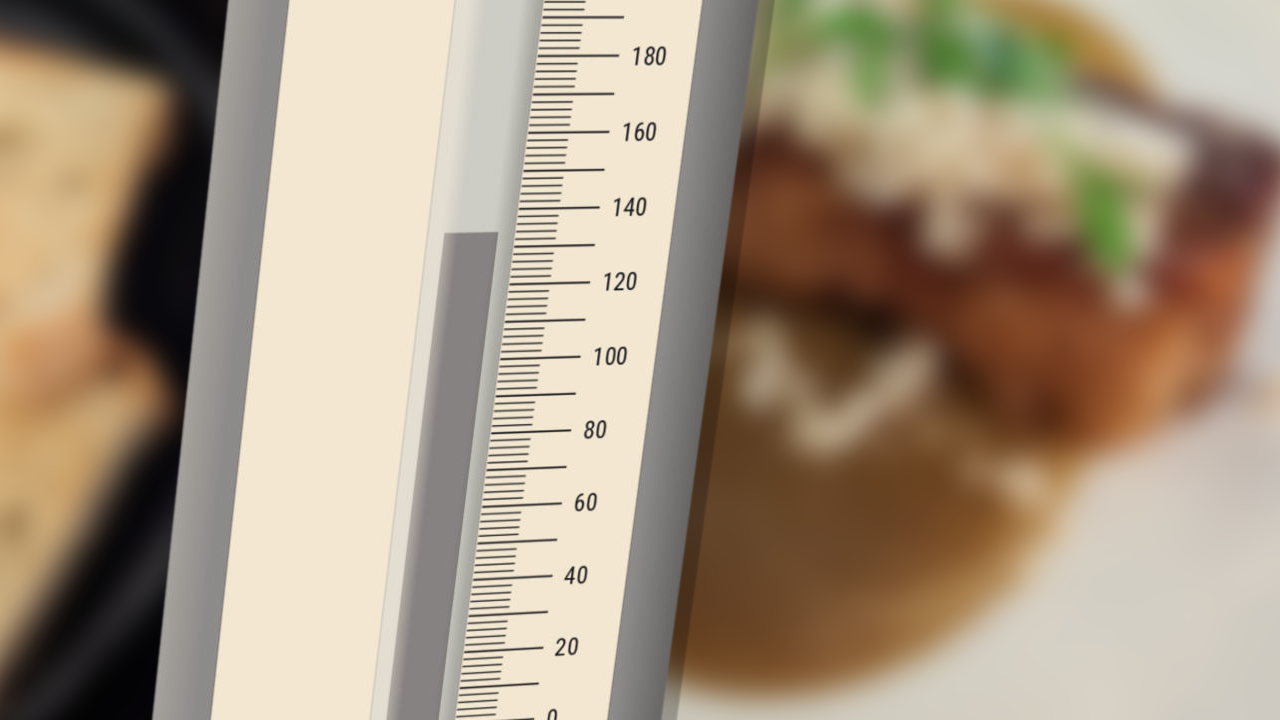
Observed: 134 mmHg
